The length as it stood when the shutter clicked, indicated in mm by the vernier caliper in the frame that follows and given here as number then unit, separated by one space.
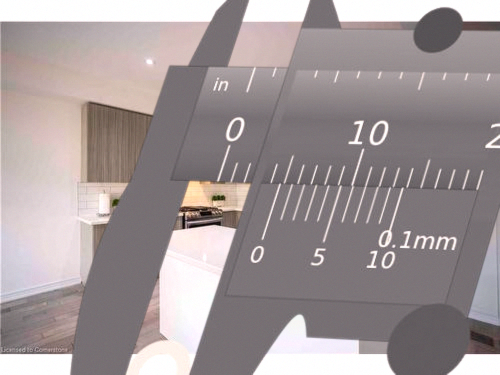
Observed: 4.7 mm
